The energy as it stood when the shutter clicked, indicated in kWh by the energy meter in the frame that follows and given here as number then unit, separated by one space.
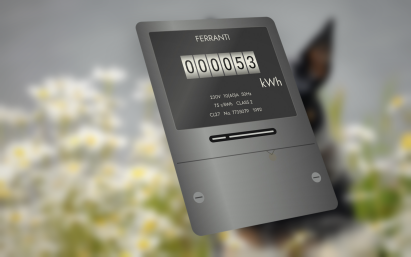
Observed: 53 kWh
